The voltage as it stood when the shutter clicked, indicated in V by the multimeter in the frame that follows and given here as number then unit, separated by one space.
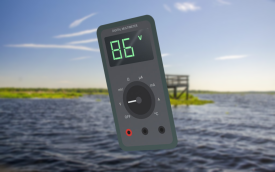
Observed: 86 V
